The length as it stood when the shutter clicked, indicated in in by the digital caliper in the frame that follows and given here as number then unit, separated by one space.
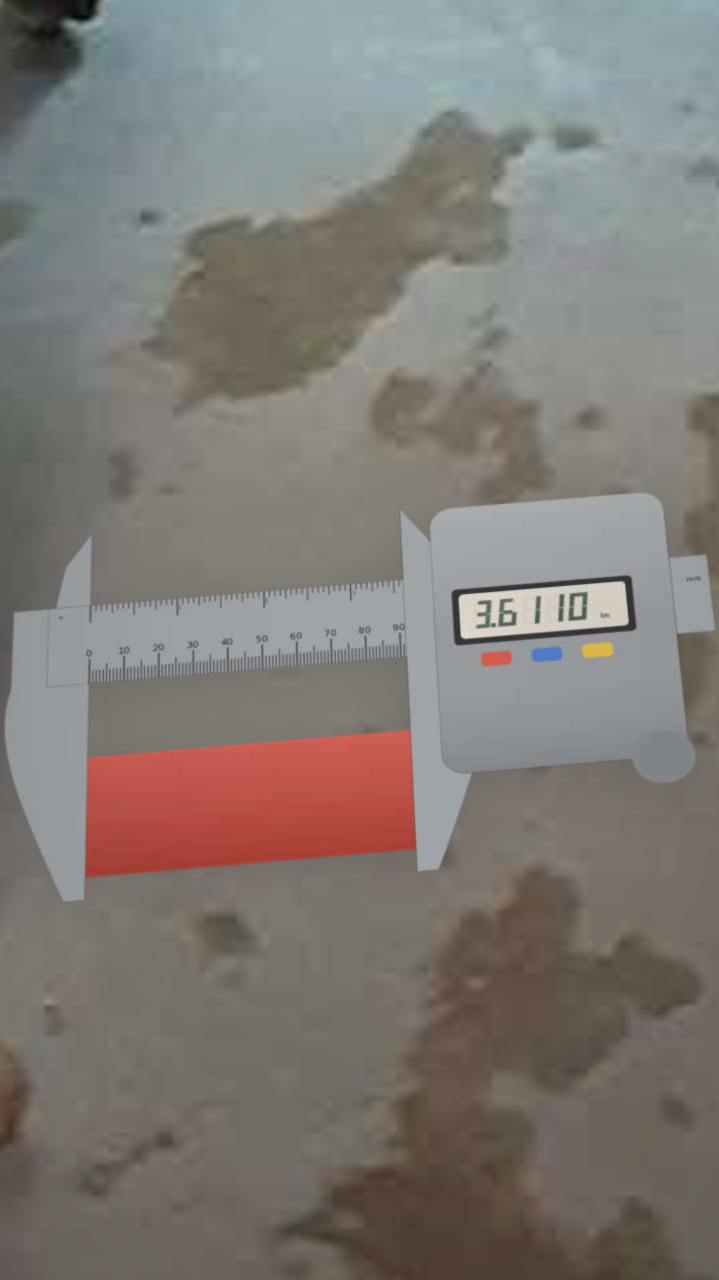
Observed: 3.6110 in
